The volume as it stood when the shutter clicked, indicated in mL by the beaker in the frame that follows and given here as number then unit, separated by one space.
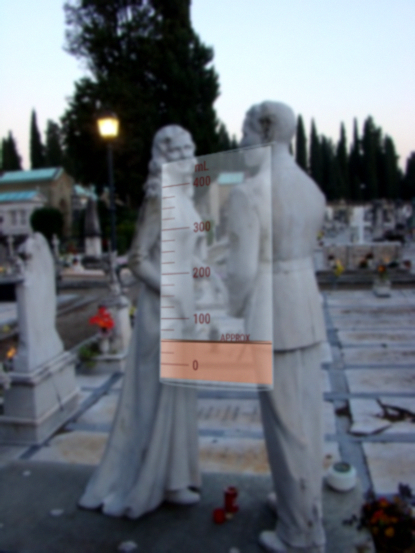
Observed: 50 mL
